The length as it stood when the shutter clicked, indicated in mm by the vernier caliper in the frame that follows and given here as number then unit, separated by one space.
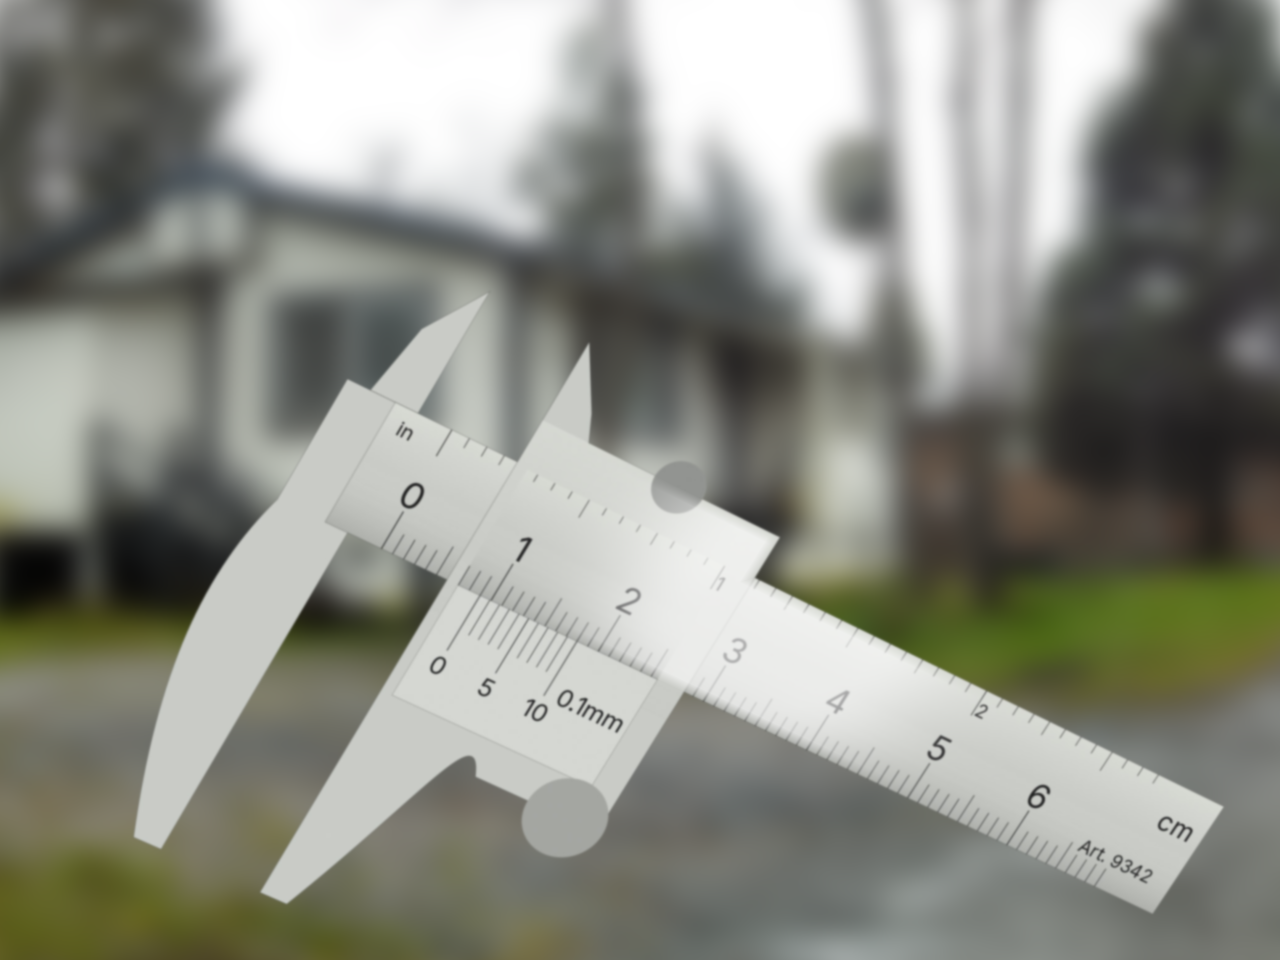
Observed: 9.0 mm
